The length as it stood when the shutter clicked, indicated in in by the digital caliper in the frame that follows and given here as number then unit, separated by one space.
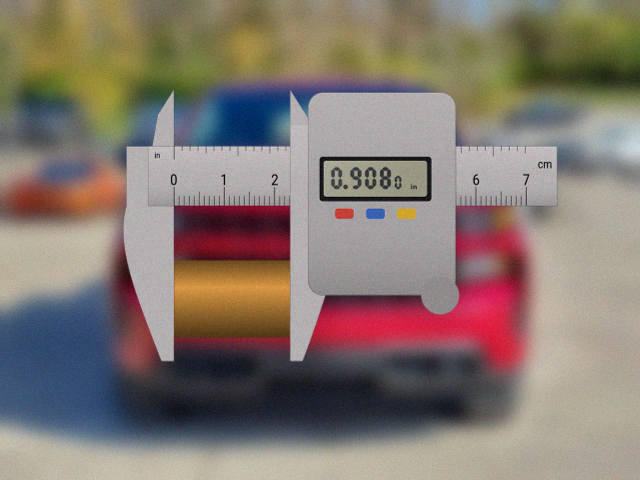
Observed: 0.9080 in
